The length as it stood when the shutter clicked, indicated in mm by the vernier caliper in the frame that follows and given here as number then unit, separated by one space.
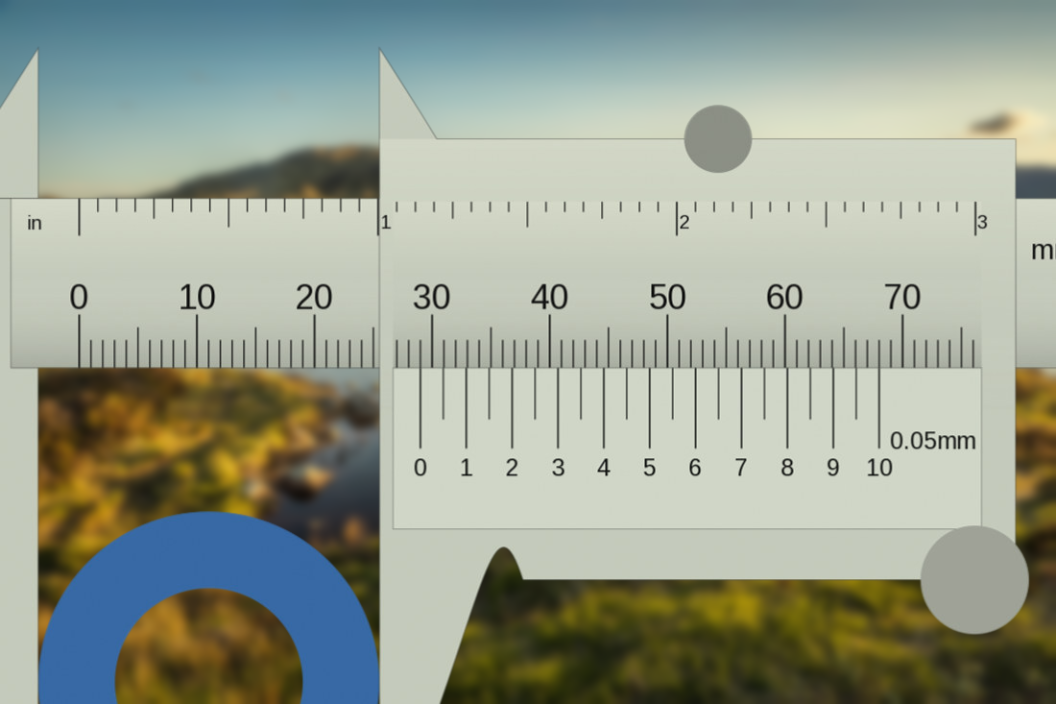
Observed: 29.0 mm
